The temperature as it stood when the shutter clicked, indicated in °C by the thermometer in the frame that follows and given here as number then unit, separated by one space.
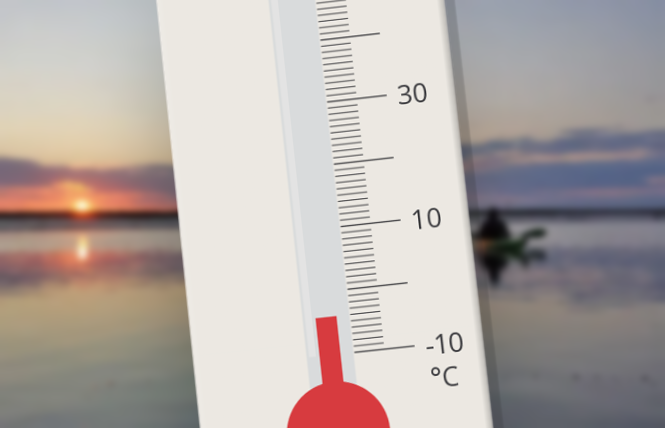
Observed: -4 °C
